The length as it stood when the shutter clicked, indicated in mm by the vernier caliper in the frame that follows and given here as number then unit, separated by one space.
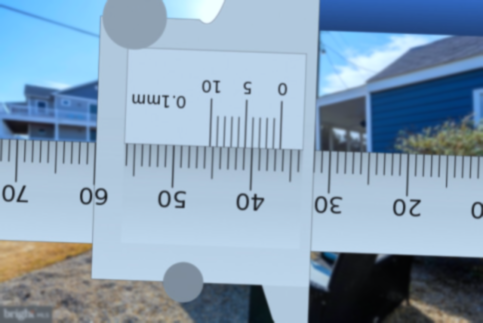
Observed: 36.4 mm
